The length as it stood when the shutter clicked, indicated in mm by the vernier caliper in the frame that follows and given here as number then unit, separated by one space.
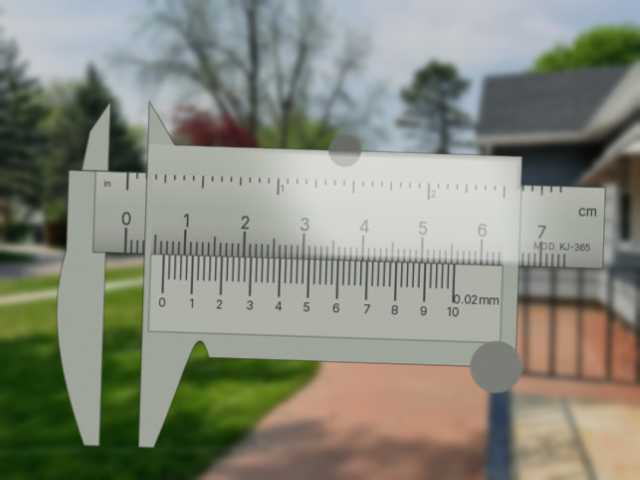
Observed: 6.5 mm
